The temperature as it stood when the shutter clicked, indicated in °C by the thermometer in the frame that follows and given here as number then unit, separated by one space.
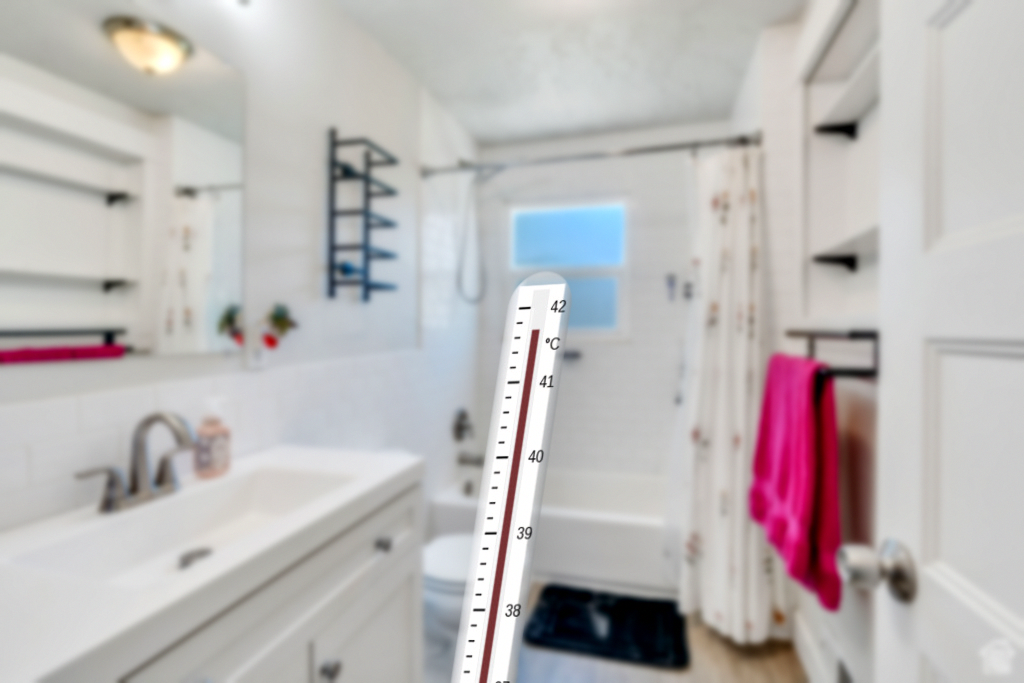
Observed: 41.7 °C
